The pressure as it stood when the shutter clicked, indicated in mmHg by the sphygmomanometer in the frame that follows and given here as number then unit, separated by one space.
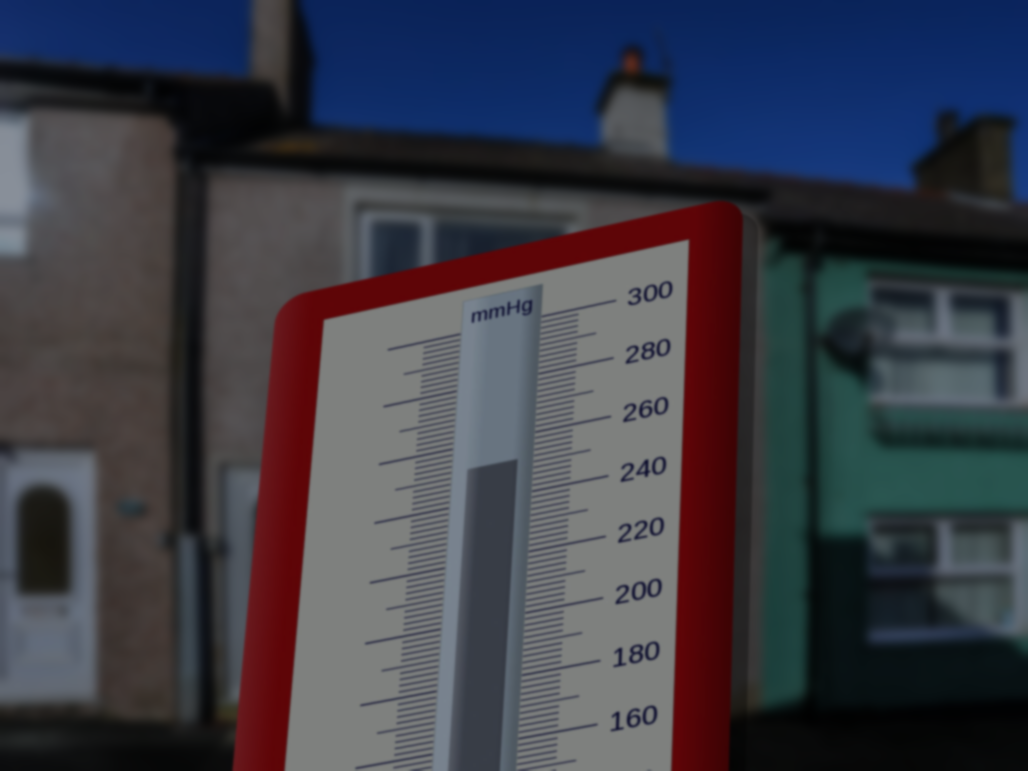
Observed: 252 mmHg
